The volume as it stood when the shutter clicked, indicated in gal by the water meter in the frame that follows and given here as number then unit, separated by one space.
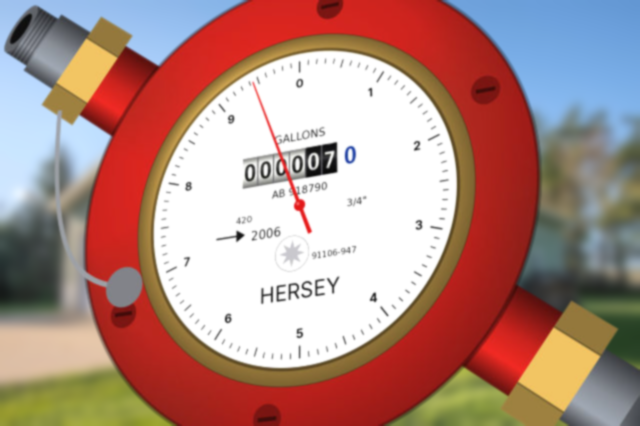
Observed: 69.4 gal
